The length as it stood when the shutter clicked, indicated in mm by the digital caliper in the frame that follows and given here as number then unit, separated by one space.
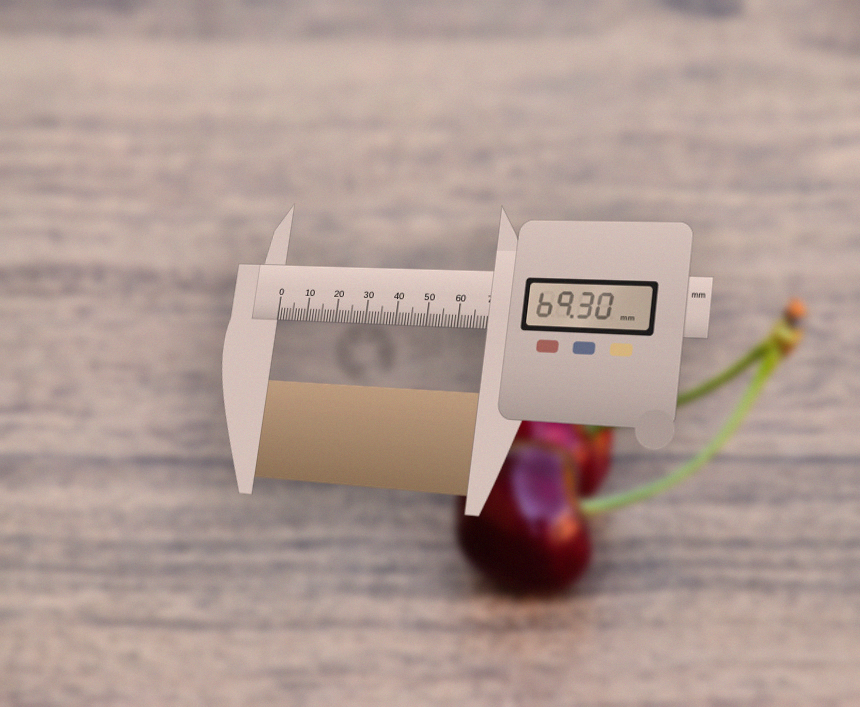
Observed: 69.30 mm
